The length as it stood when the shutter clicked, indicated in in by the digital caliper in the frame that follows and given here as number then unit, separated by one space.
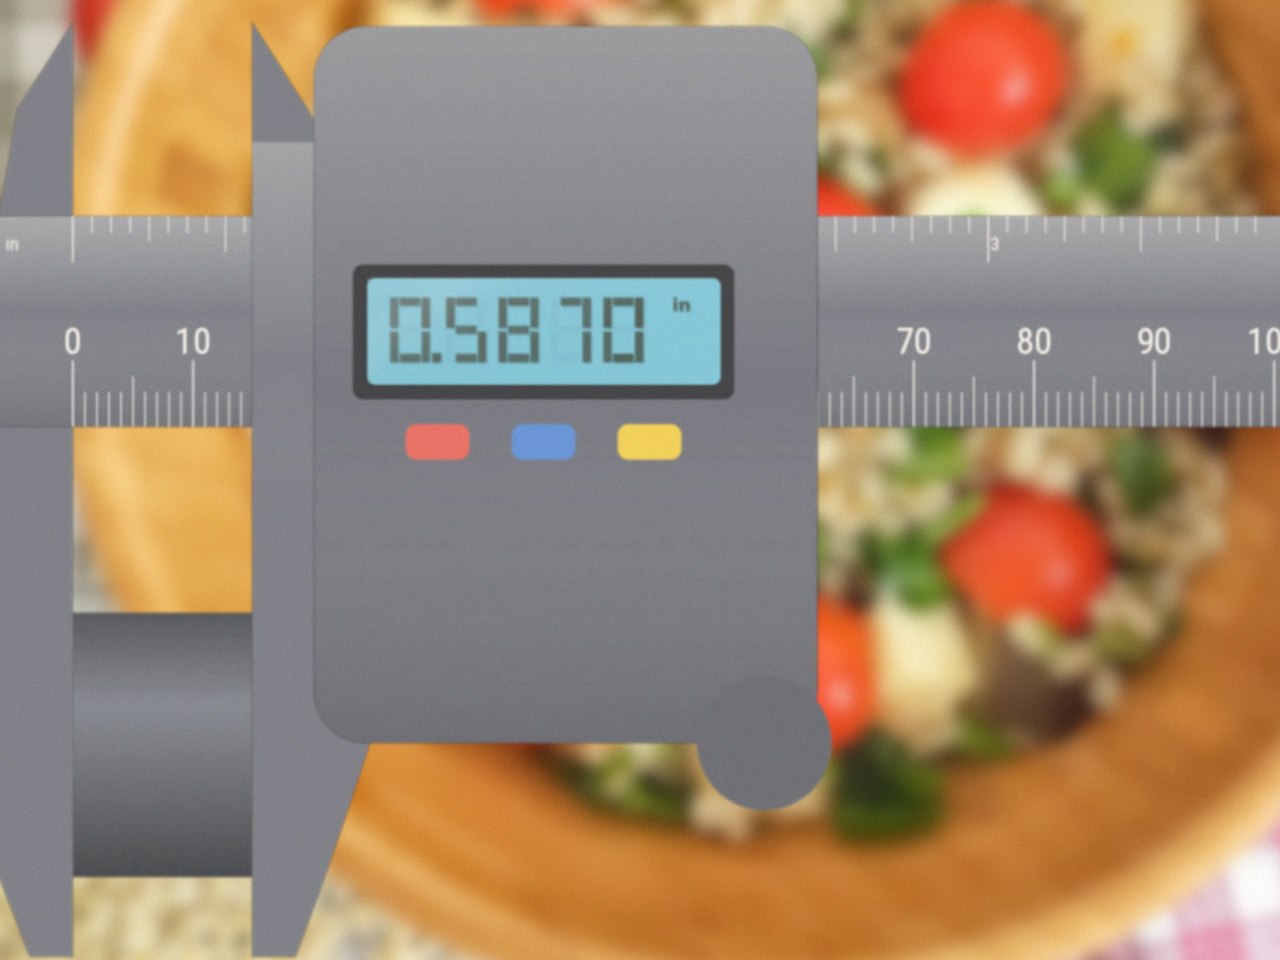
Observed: 0.5870 in
